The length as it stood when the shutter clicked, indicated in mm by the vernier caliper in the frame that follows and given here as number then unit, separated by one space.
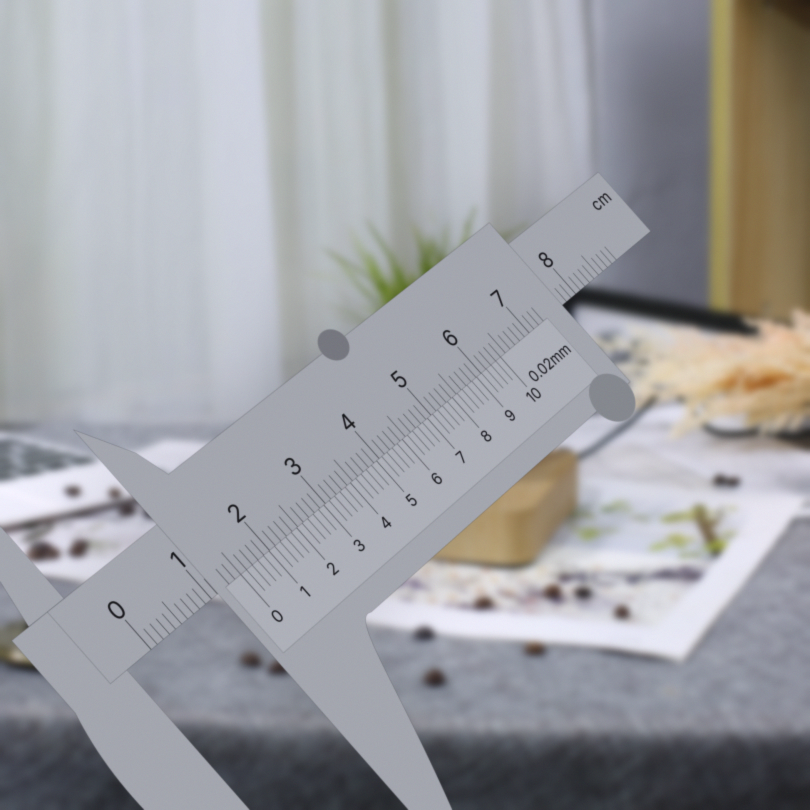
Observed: 15.0 mm
